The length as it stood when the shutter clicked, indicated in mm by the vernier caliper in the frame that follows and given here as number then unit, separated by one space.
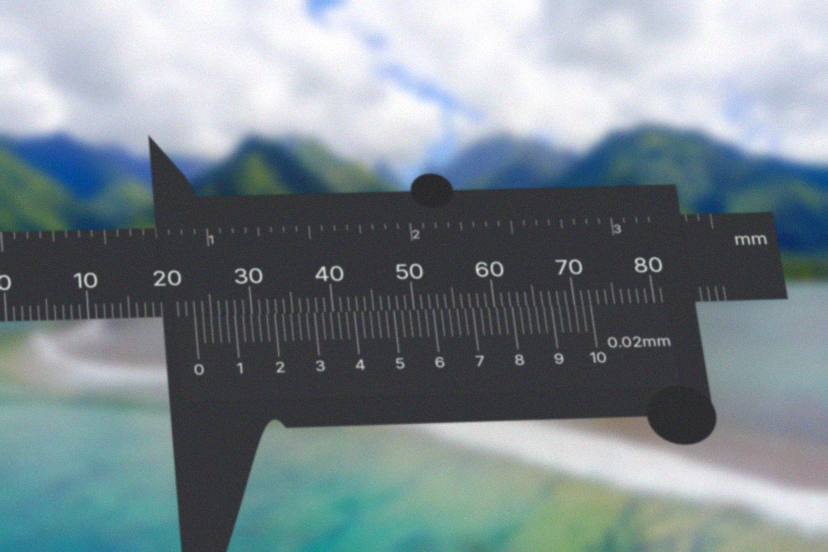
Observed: 23.0 mm
